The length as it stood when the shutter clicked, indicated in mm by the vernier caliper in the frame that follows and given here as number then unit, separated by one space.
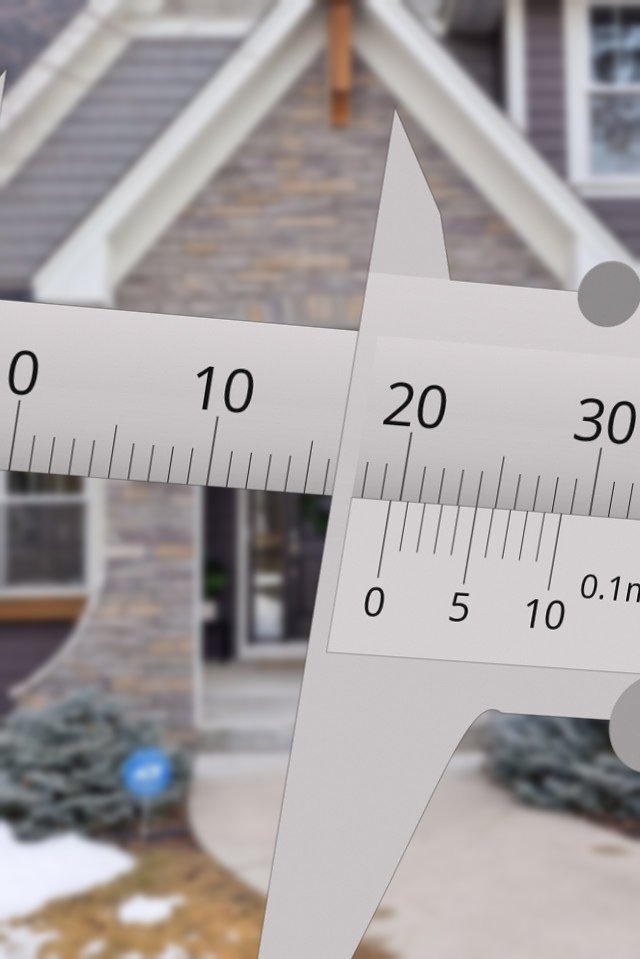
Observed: 19.5 mm
